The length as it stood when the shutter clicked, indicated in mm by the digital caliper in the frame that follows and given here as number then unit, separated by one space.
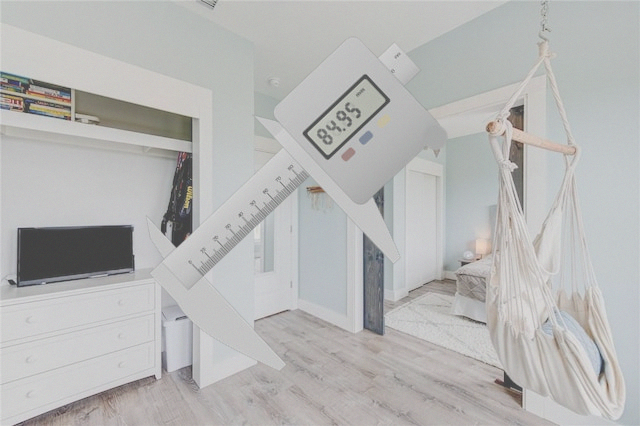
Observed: 84.95 mm
